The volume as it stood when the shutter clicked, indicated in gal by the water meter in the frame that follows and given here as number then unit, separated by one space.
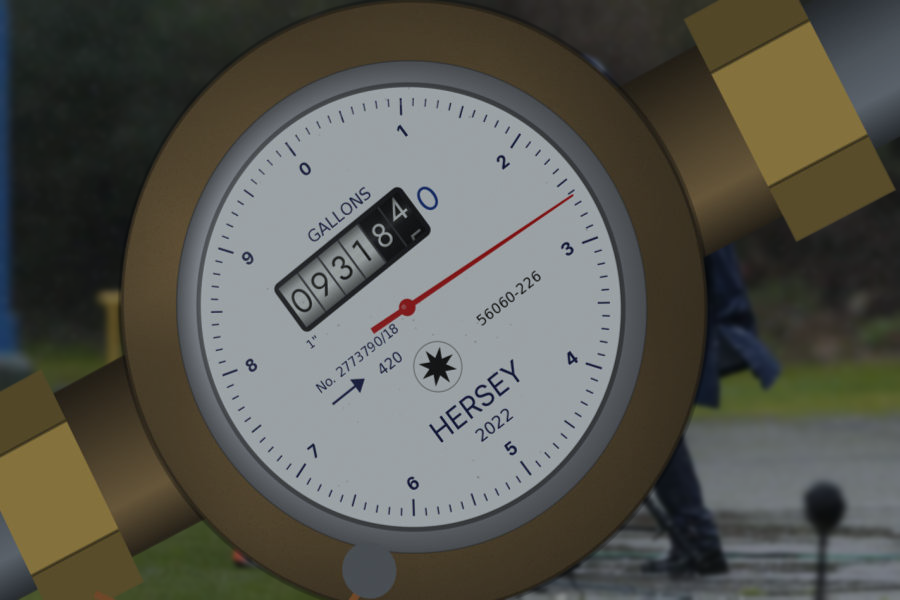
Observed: 931842.6 gal
